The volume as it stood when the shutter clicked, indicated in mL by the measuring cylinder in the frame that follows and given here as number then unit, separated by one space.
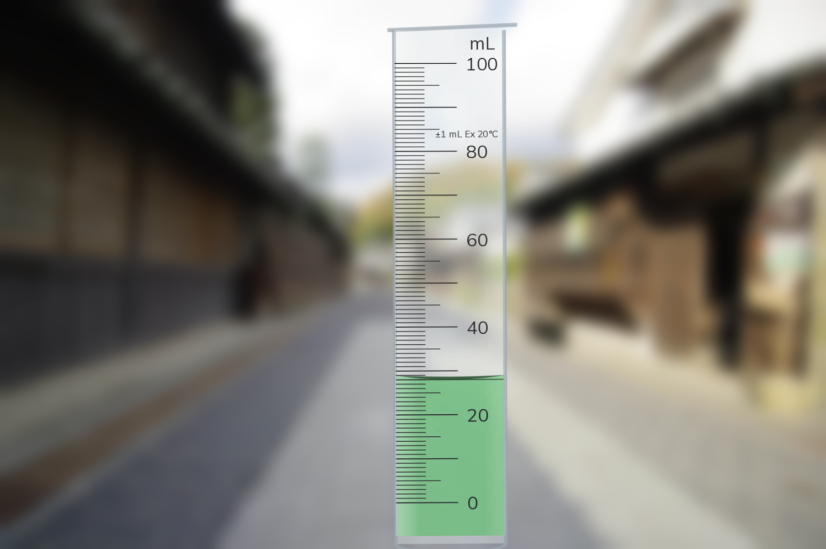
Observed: 28 mL
